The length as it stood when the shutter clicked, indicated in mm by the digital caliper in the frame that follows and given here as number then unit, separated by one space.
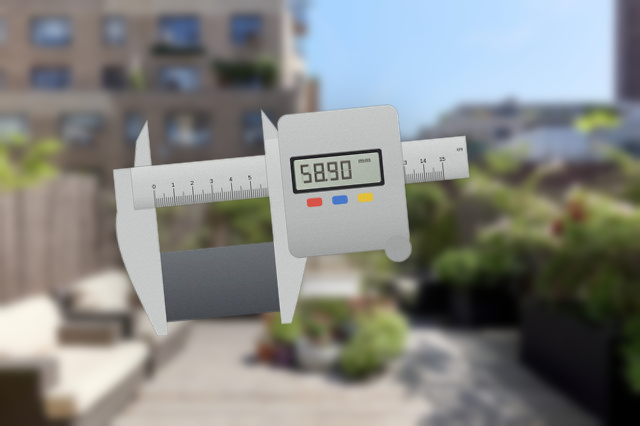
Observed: 58.90 mm
